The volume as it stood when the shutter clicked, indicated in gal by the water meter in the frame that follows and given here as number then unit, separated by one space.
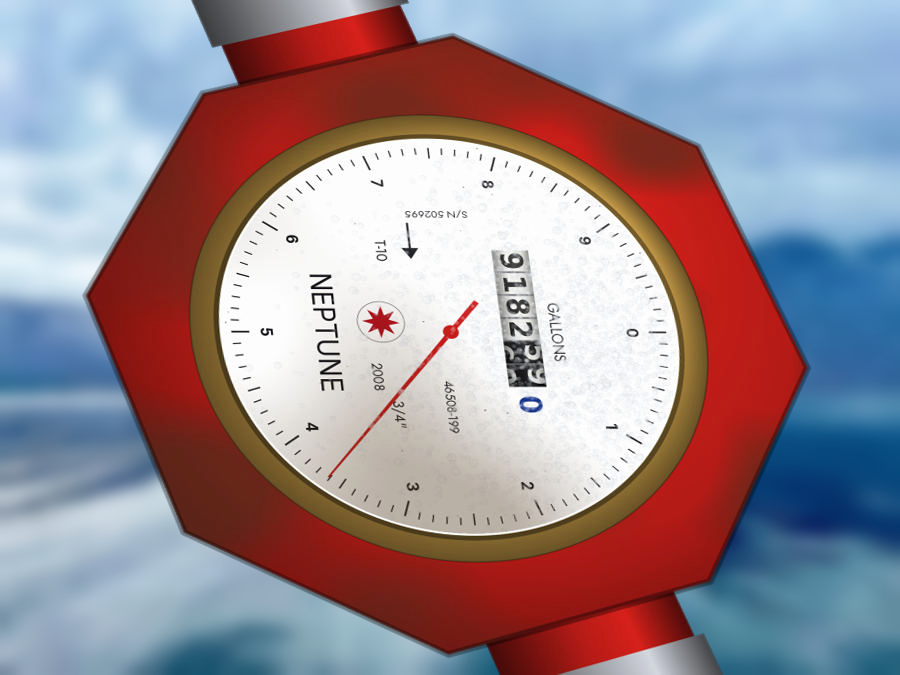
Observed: 9182593.6 gal
